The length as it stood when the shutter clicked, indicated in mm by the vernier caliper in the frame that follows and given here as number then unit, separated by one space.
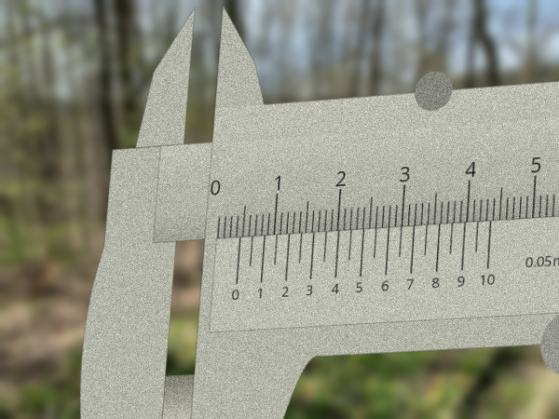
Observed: 4.6 mm
